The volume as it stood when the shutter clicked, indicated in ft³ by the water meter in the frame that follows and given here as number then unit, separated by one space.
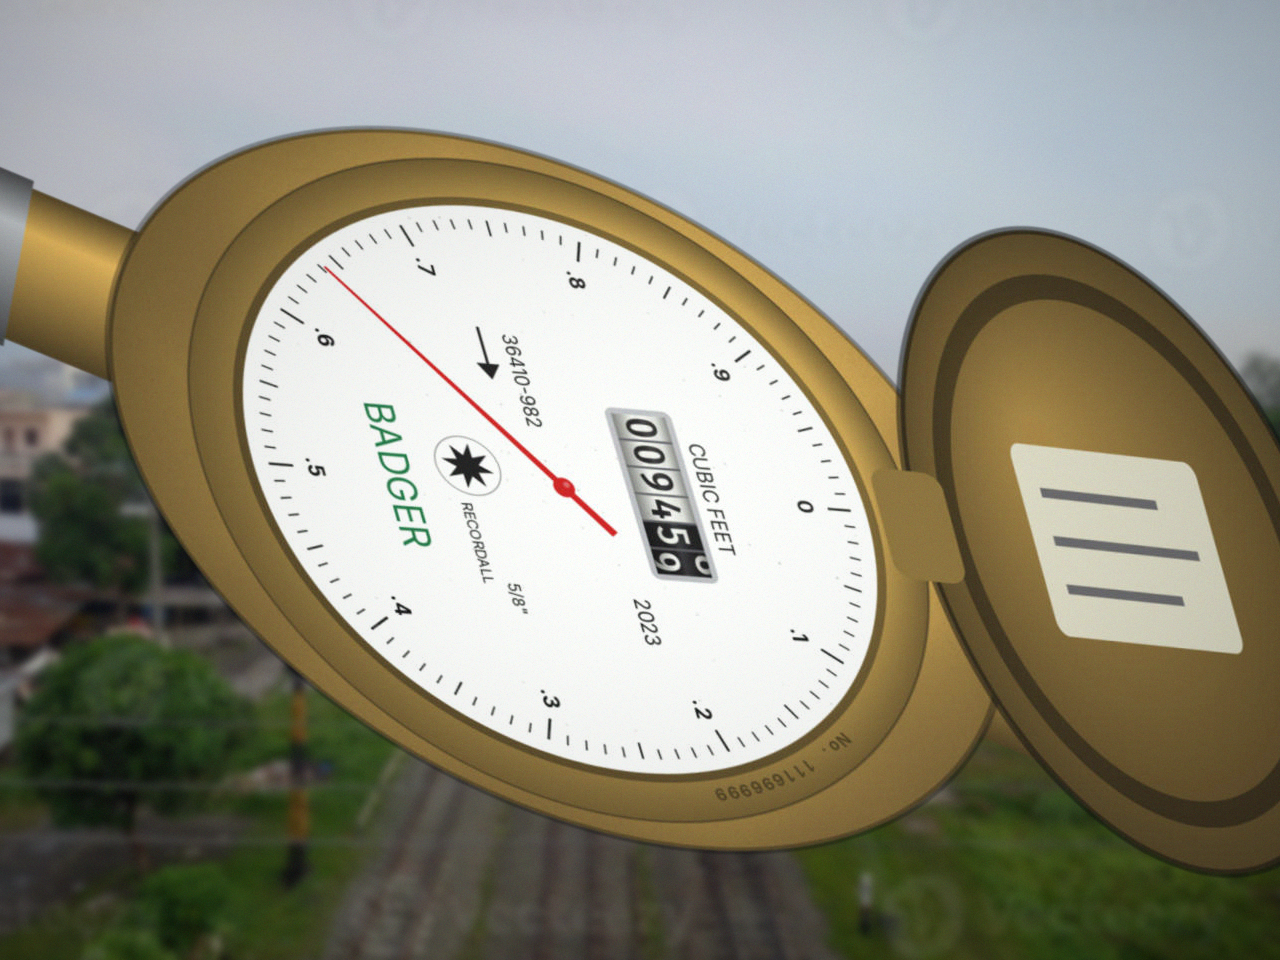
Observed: 9458.64 ft³
